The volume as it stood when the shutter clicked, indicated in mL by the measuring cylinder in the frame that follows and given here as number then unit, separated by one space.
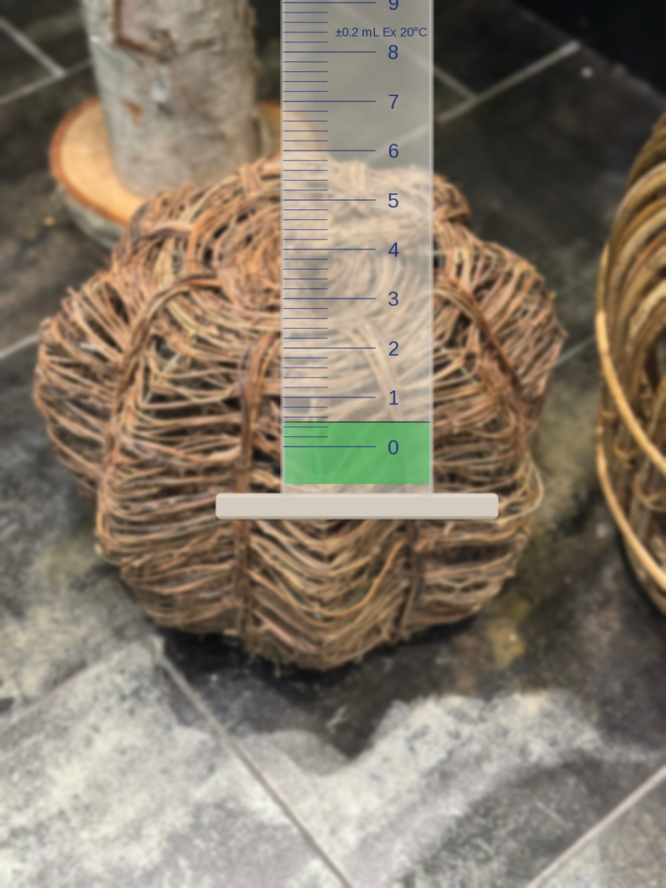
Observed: 0.5 mL
